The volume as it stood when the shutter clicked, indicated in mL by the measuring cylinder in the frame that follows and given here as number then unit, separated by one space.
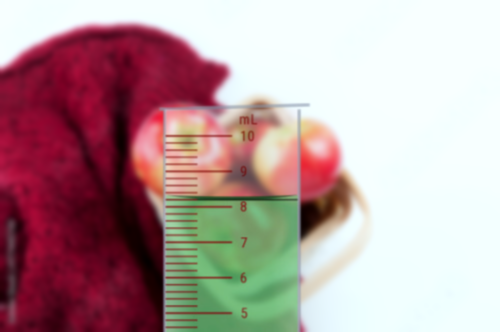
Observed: 8.2 mL
